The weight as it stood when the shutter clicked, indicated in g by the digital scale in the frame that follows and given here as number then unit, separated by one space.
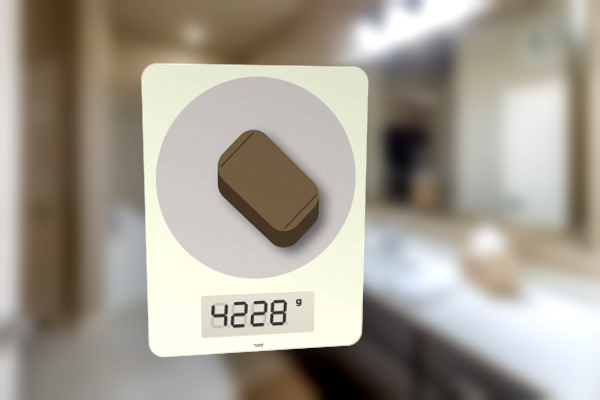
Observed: 4228 g
